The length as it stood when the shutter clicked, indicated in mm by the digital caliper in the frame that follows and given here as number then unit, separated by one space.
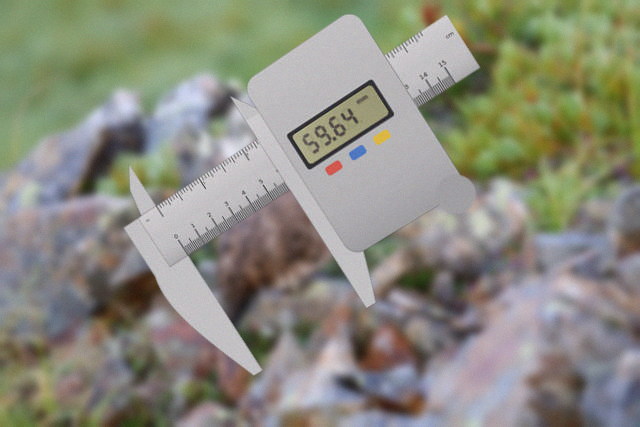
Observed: 59.64 mm
